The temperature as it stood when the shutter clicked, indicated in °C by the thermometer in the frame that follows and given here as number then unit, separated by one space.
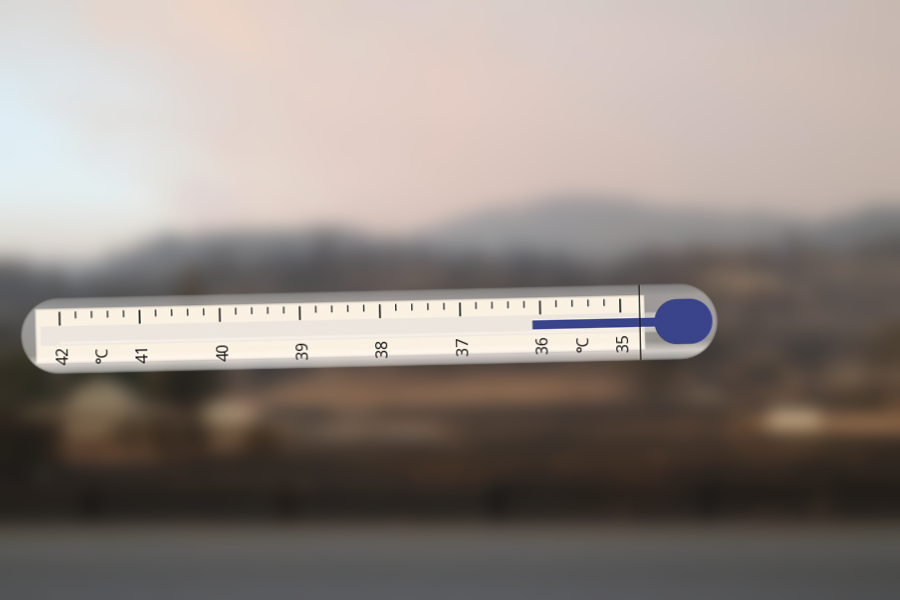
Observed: 36.1 °C
